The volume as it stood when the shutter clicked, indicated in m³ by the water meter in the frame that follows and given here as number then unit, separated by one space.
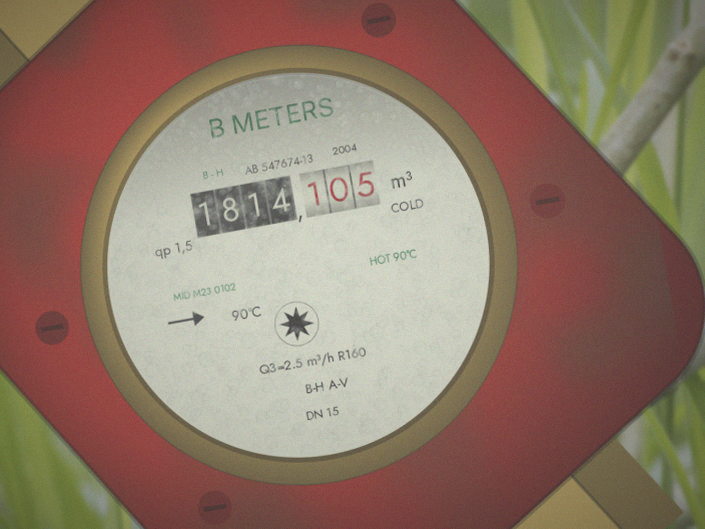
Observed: 1814.105 m³
